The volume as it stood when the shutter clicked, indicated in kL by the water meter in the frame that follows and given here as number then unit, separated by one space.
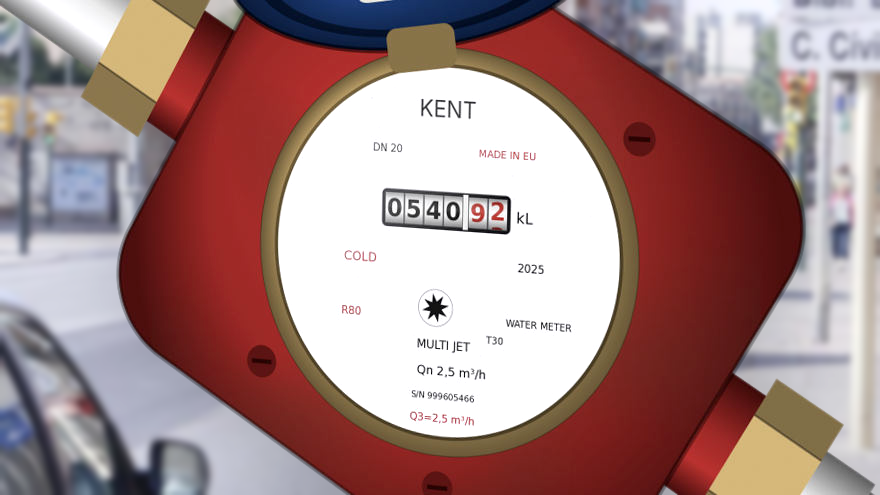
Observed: 540.92 kL
